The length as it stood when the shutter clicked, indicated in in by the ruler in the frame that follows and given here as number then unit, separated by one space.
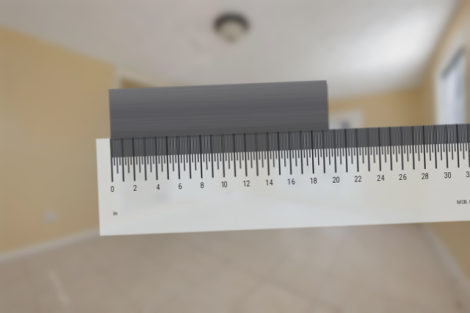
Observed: 19.5 in
